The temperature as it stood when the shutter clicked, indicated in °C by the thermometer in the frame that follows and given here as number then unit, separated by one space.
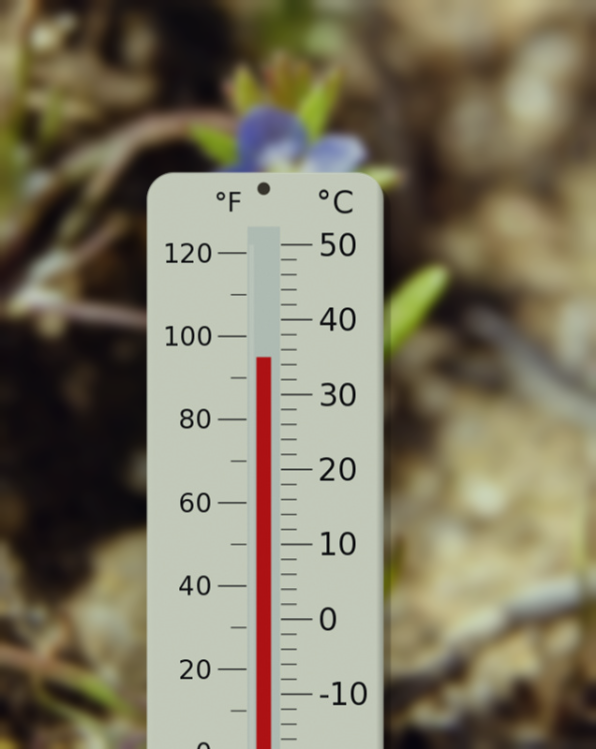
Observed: 35 °C
